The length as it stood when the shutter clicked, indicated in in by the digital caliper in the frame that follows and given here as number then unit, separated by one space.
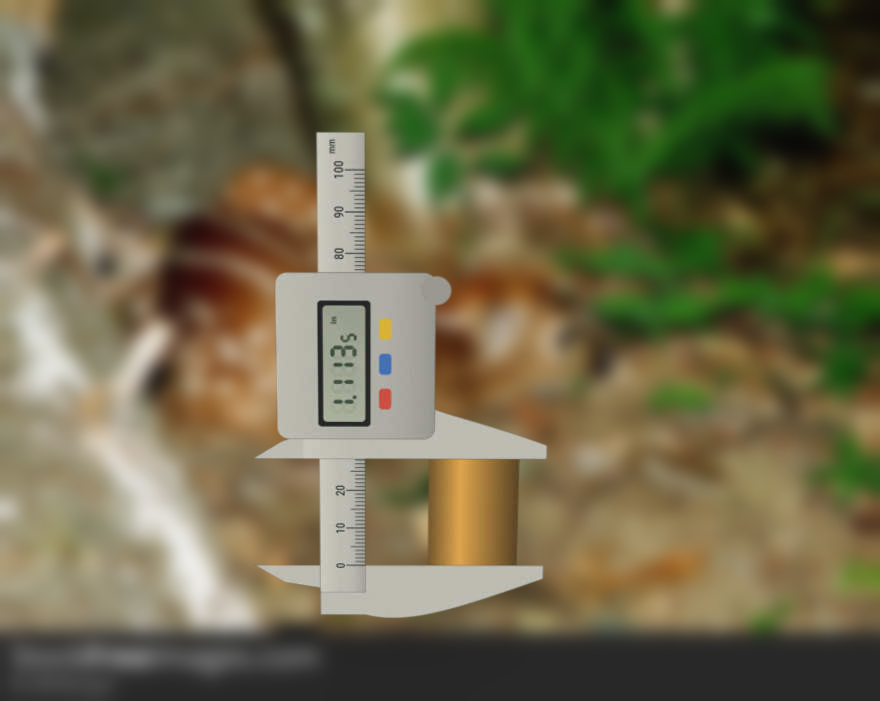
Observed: 1.1135 in
